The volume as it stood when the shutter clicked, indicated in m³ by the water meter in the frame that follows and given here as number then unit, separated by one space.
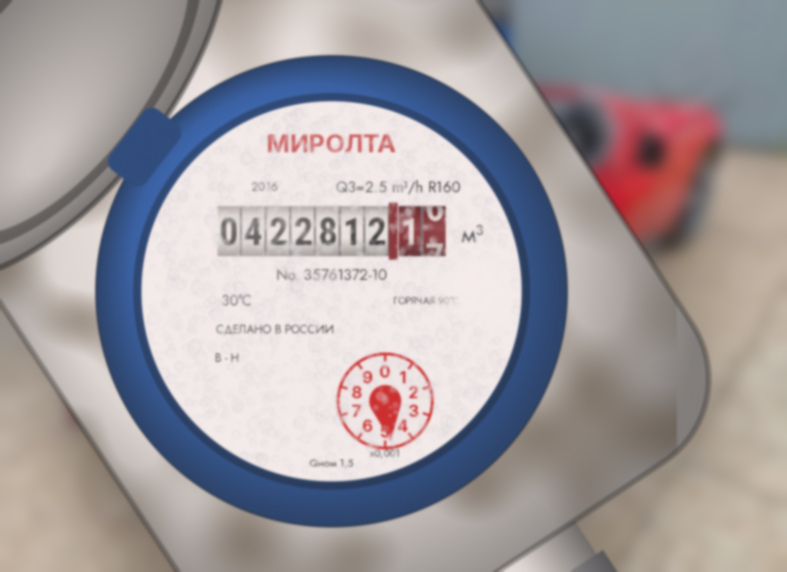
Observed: 422812.164 m³
